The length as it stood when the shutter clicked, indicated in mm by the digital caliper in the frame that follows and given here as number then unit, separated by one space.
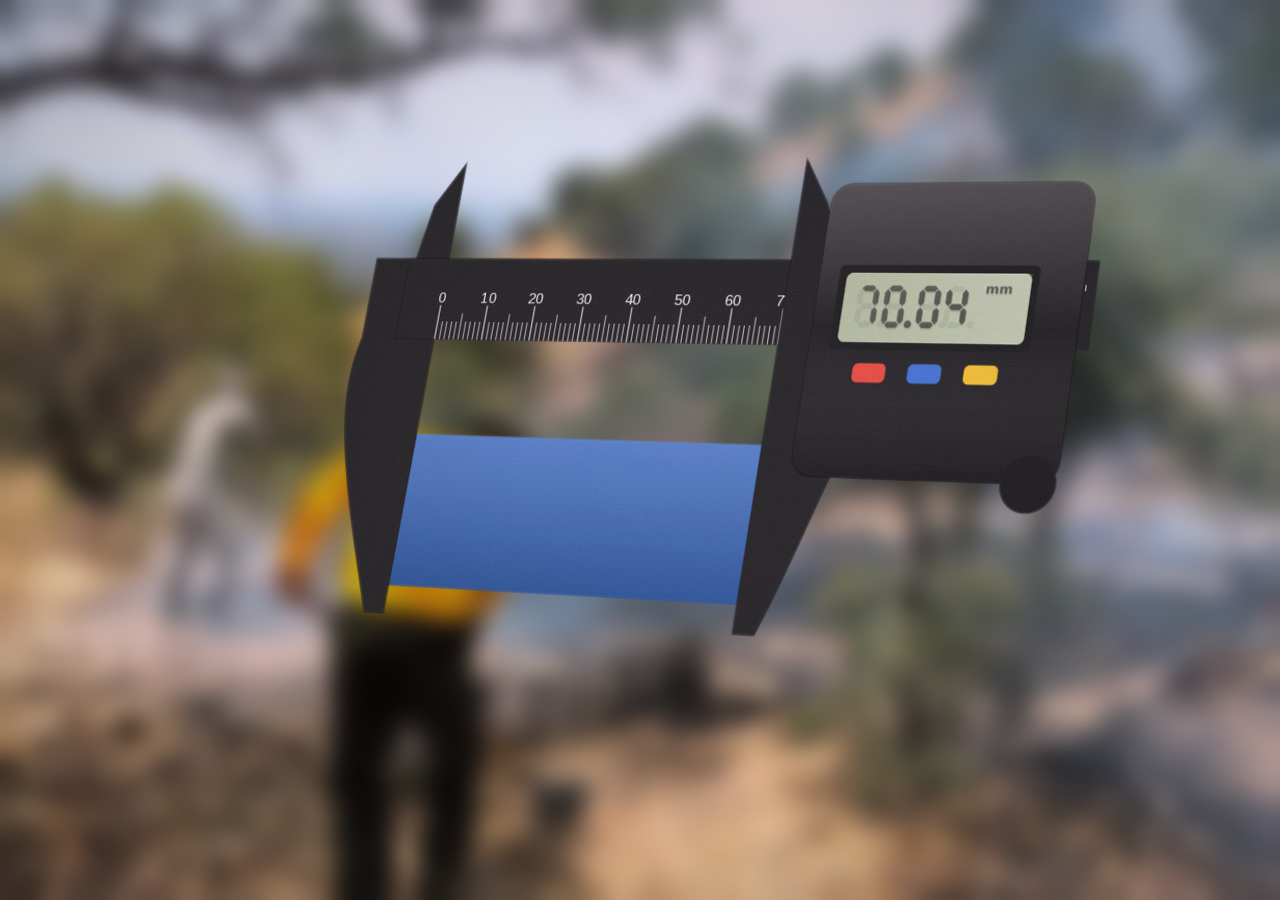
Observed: 70.04 mm
